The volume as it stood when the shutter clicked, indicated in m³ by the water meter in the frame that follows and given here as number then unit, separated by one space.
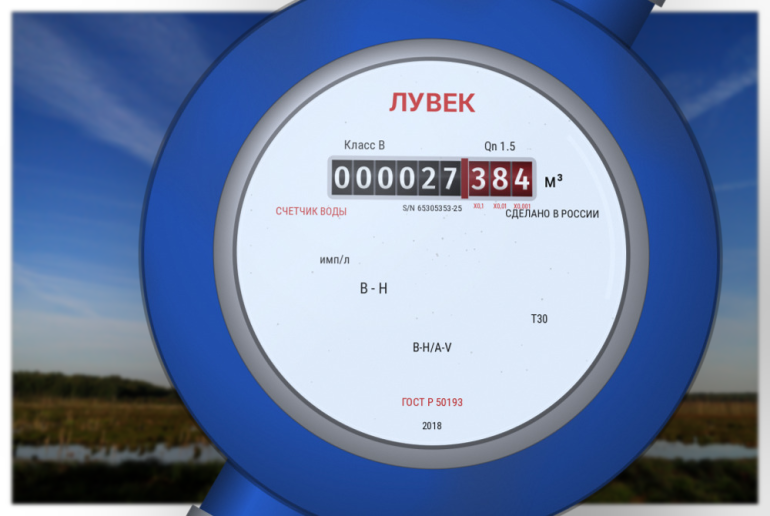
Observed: 27.384 m³
